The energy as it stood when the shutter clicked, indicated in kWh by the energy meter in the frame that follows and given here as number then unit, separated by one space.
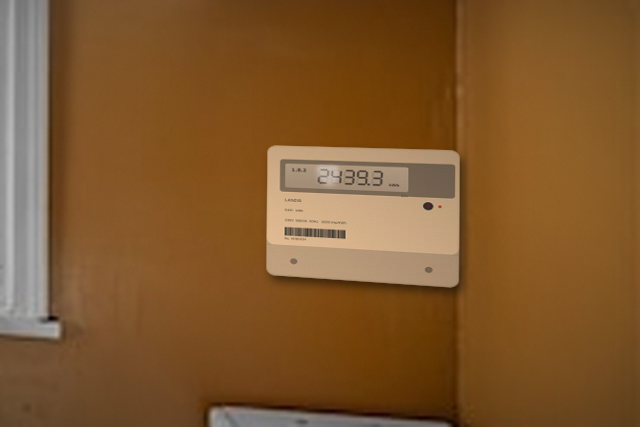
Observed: 2439.3 kWh
